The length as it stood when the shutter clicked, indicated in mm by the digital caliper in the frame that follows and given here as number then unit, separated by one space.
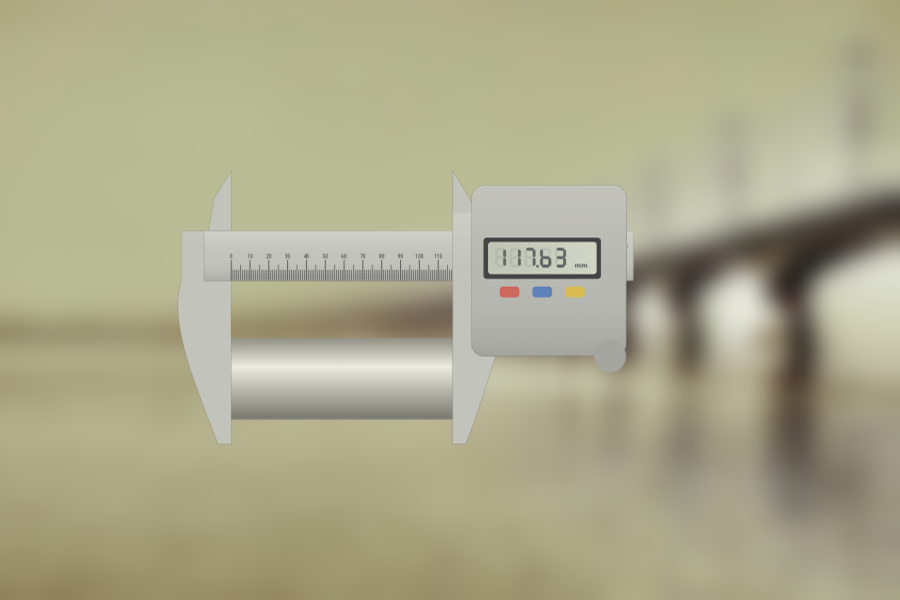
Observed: 117.63 mm
